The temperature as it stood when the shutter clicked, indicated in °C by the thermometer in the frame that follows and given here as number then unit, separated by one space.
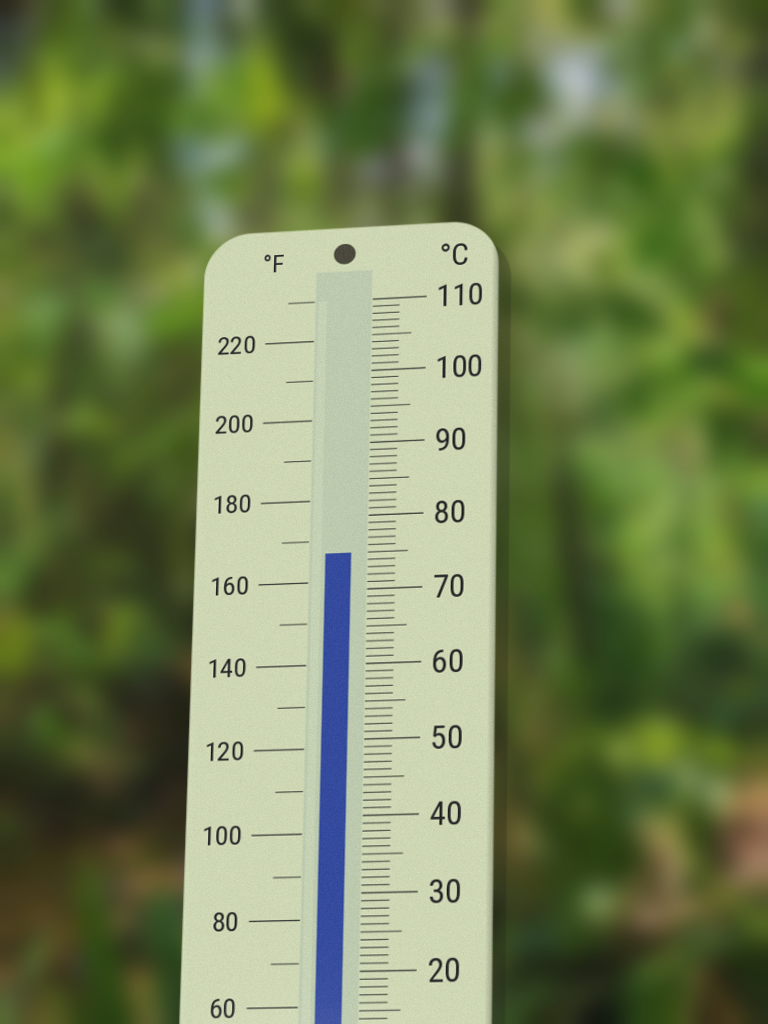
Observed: 75 °C
